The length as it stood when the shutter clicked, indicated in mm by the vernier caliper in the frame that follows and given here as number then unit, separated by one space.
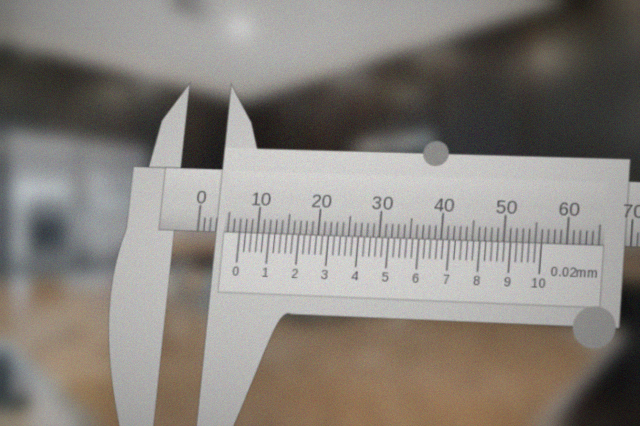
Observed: 7.0 mm
